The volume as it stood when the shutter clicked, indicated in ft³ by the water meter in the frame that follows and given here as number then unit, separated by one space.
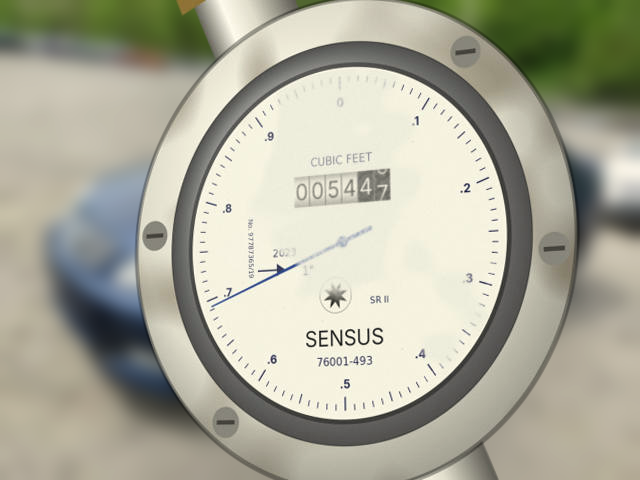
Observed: 5446.69 ft³
